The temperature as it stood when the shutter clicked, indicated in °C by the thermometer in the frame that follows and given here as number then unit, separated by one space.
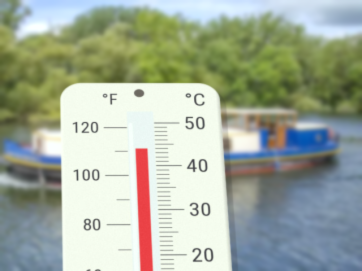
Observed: 44 °C
